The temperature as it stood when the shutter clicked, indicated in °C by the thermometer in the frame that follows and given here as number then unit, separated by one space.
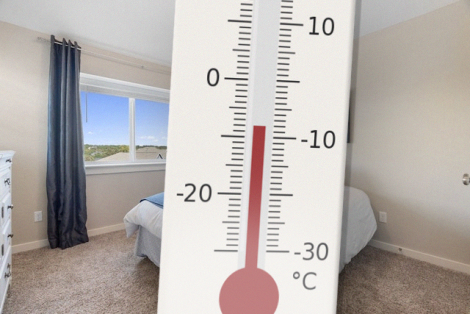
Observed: -8 °C
